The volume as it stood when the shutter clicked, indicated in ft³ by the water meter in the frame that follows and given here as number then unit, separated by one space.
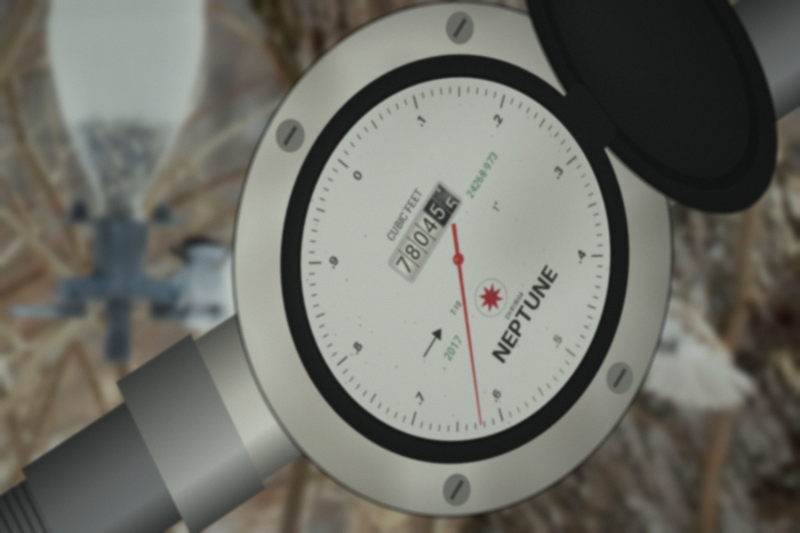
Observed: 780454.62 ft³
